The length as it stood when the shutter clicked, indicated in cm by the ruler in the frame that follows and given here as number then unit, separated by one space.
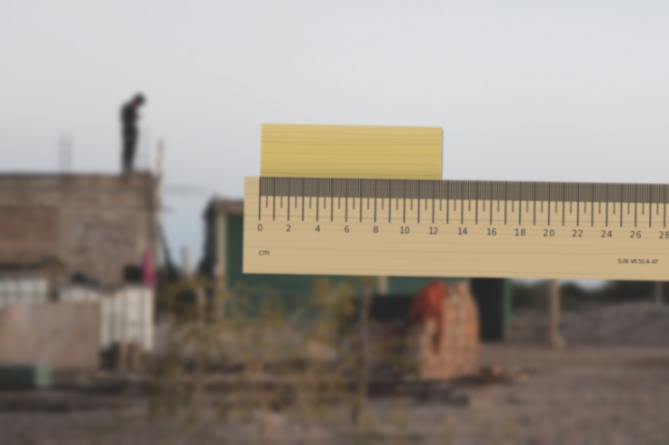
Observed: 12.5 cm
